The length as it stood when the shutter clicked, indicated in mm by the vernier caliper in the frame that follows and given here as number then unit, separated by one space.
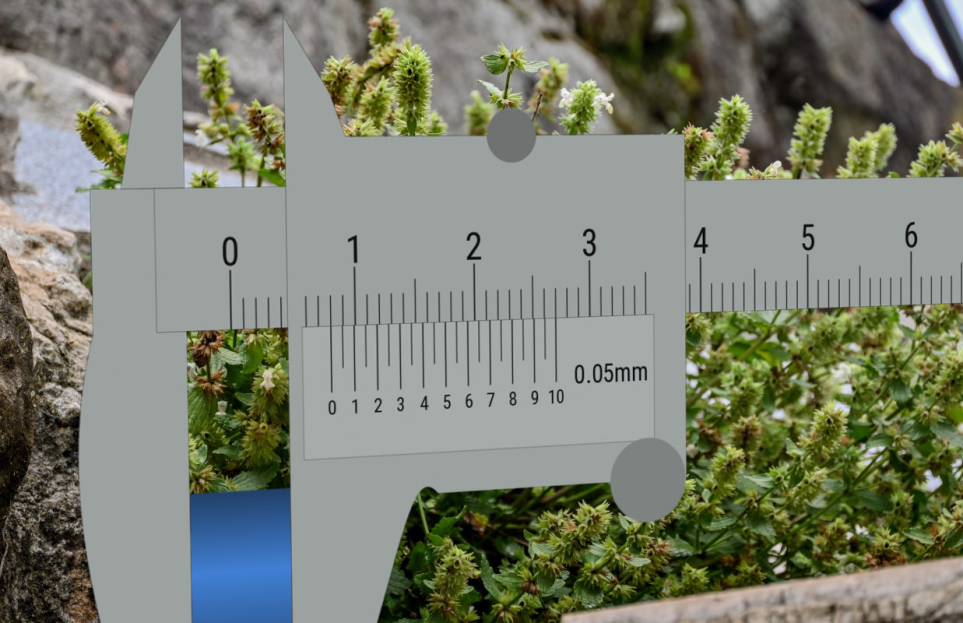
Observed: 8.0 mm
